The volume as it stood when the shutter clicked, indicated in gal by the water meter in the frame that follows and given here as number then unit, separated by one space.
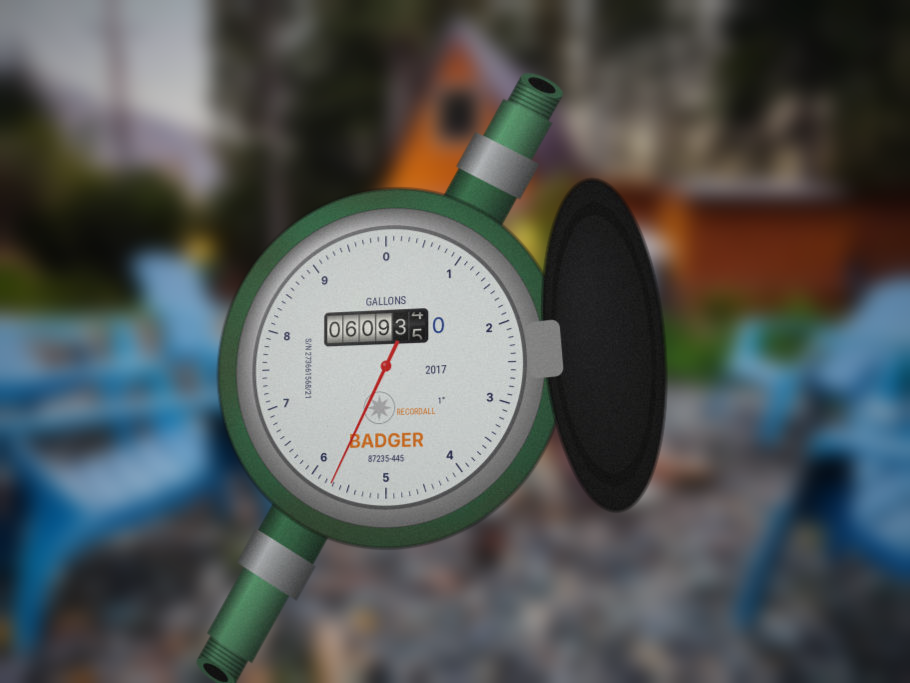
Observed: 609345.7 gal
